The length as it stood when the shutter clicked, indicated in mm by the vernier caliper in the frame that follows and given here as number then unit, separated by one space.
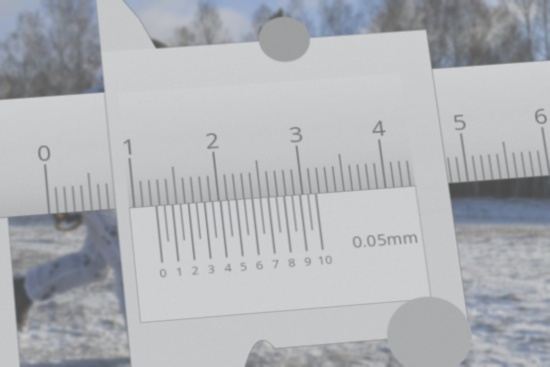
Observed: 12.6 mm
